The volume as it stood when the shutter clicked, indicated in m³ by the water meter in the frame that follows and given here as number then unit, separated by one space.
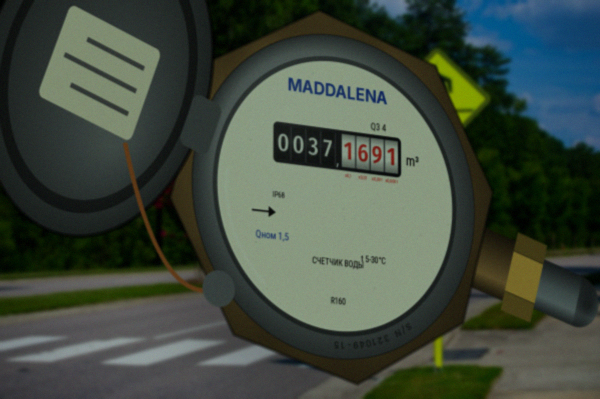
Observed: 37.1691 m³
